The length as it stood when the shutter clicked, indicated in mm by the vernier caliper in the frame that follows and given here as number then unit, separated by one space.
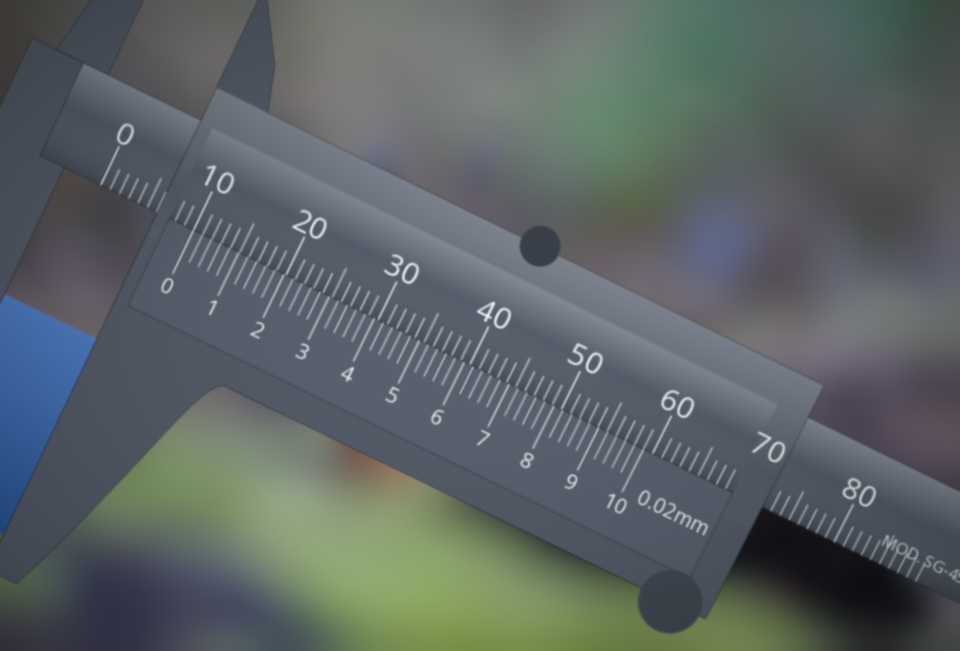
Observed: 10.0 mm
